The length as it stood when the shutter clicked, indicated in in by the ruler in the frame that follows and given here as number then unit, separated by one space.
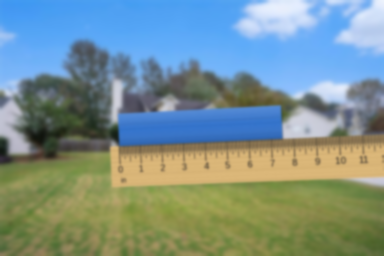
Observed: 7.5 in
